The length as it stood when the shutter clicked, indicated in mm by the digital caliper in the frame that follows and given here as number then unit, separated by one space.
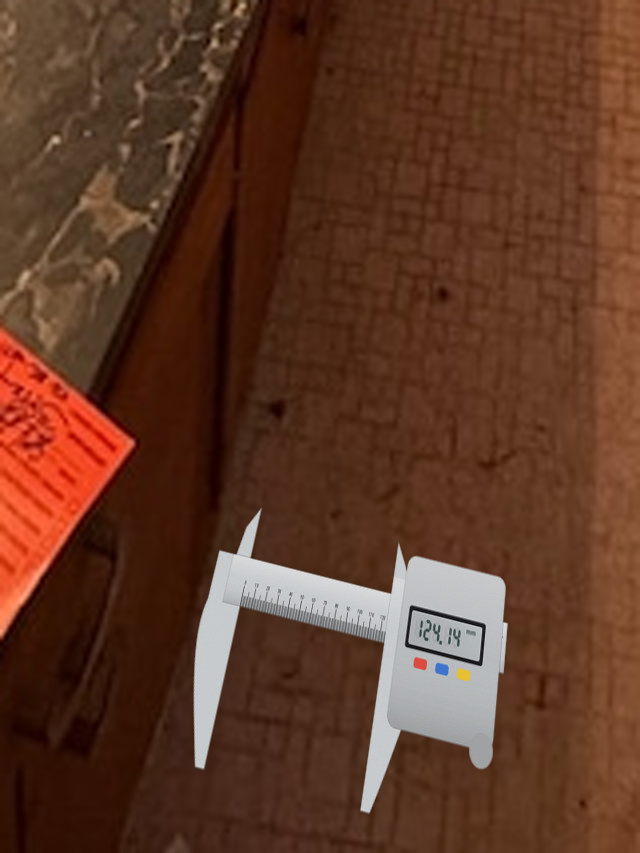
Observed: 124.14 mm
